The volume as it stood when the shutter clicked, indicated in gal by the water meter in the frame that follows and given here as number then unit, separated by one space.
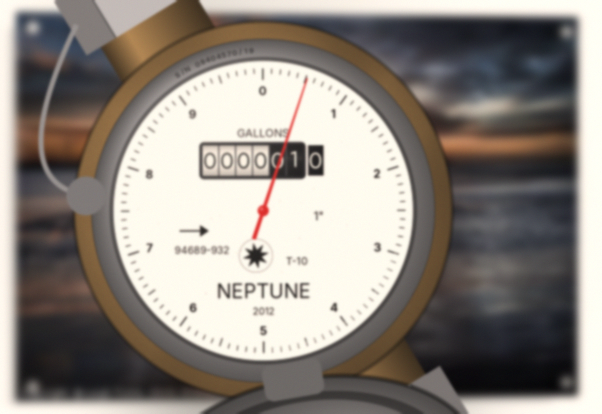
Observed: 10.5 gal
